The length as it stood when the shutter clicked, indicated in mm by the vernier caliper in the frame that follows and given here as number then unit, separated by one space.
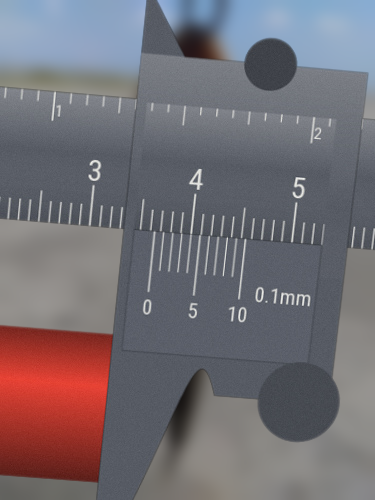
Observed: 36.4 mm
